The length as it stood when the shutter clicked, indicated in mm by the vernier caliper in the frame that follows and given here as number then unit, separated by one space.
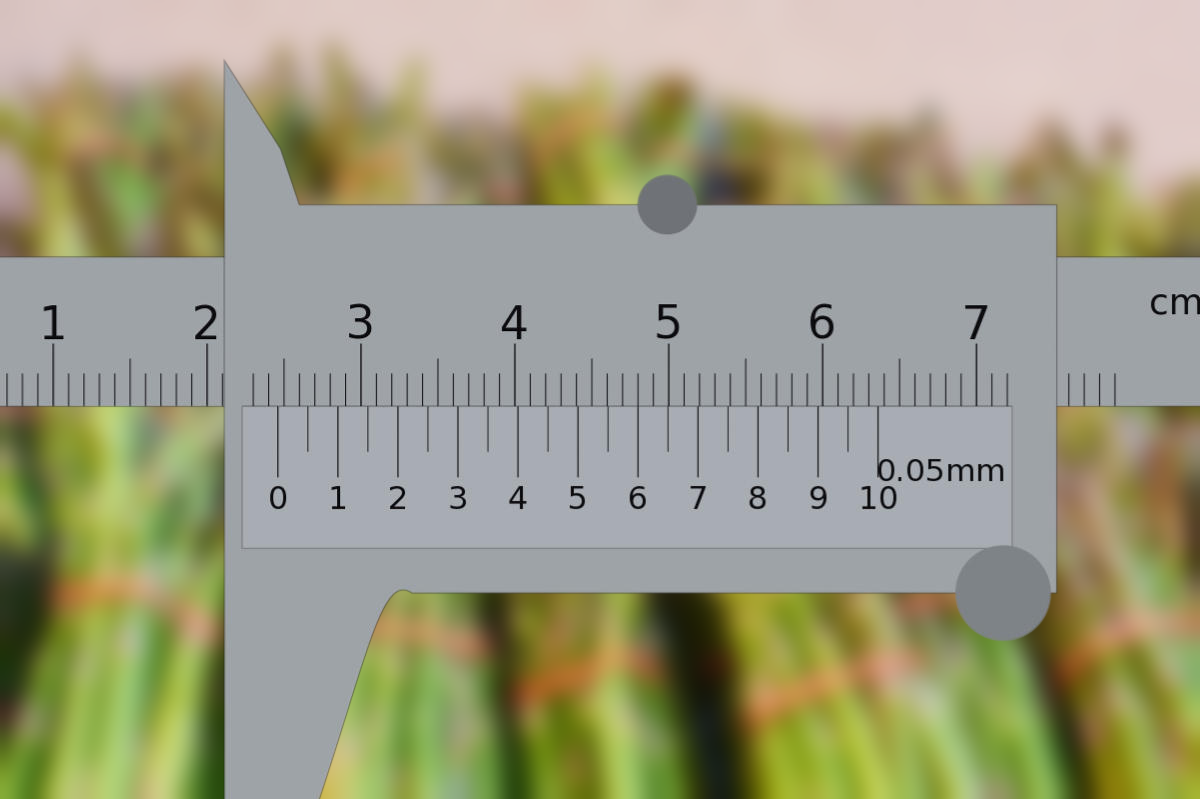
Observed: 24.6 mm
